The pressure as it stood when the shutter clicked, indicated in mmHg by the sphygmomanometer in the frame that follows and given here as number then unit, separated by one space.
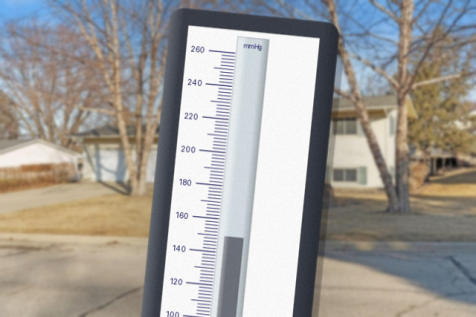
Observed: 150 mmHg
